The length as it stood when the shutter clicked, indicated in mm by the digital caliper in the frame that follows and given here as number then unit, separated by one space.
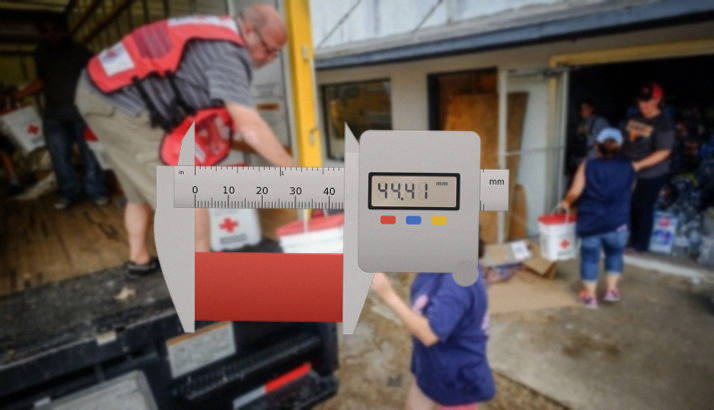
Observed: 44.41 mm
